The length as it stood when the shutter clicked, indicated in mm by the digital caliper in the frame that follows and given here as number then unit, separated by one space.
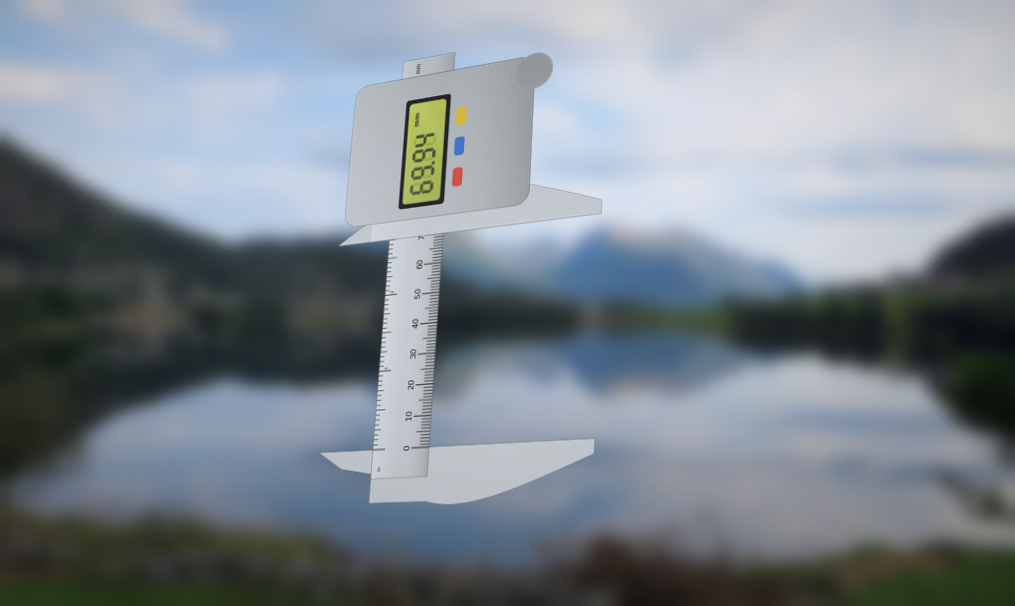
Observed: 69.94 mm
